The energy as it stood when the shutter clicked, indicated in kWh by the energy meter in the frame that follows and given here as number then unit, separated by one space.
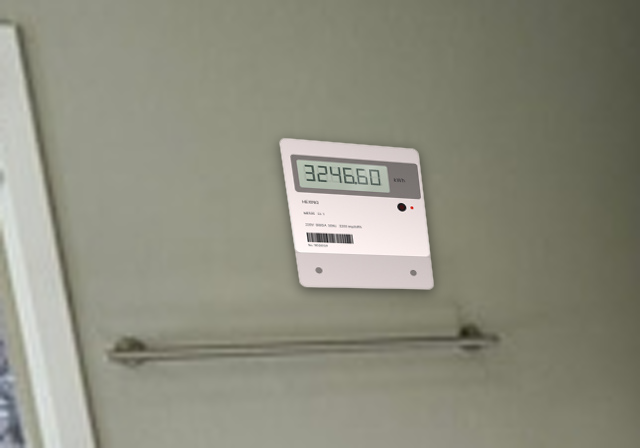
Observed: 3246.60 kWh
